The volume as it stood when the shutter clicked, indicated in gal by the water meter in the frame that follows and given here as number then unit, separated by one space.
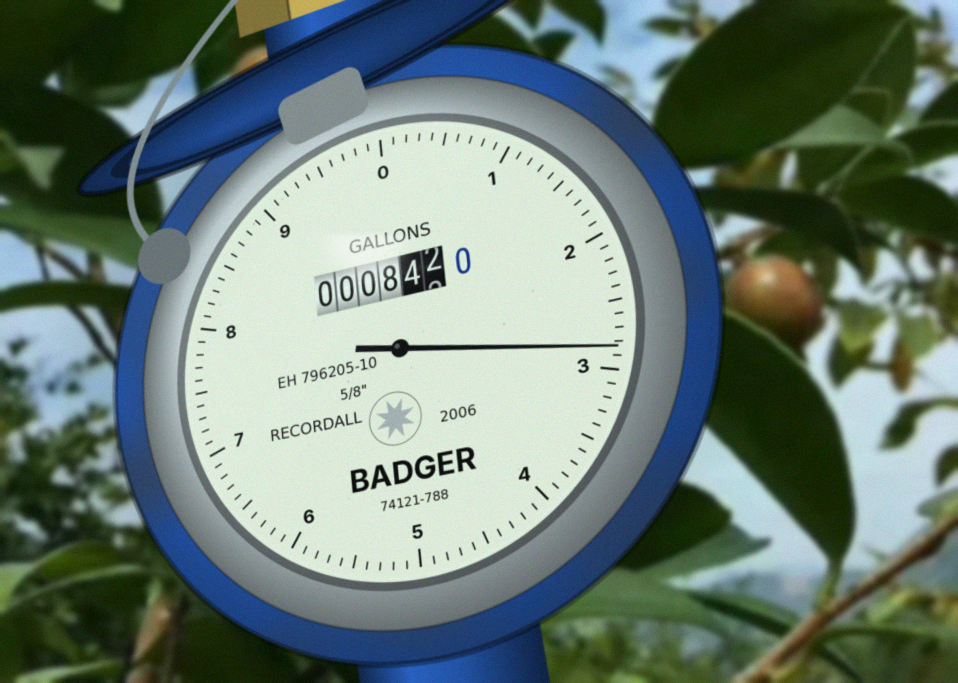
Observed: 8422.8 gal
